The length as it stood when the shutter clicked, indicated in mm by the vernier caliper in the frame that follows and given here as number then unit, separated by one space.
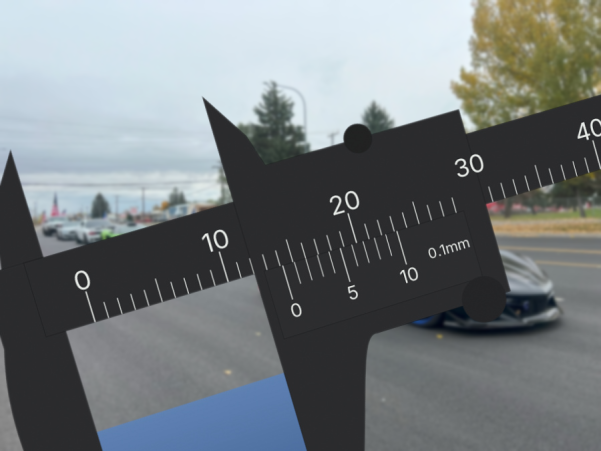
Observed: 14.2 mm
